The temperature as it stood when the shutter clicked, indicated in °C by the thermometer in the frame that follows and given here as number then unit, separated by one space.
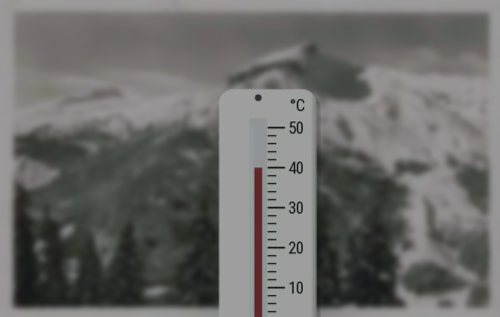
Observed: 40 °C
